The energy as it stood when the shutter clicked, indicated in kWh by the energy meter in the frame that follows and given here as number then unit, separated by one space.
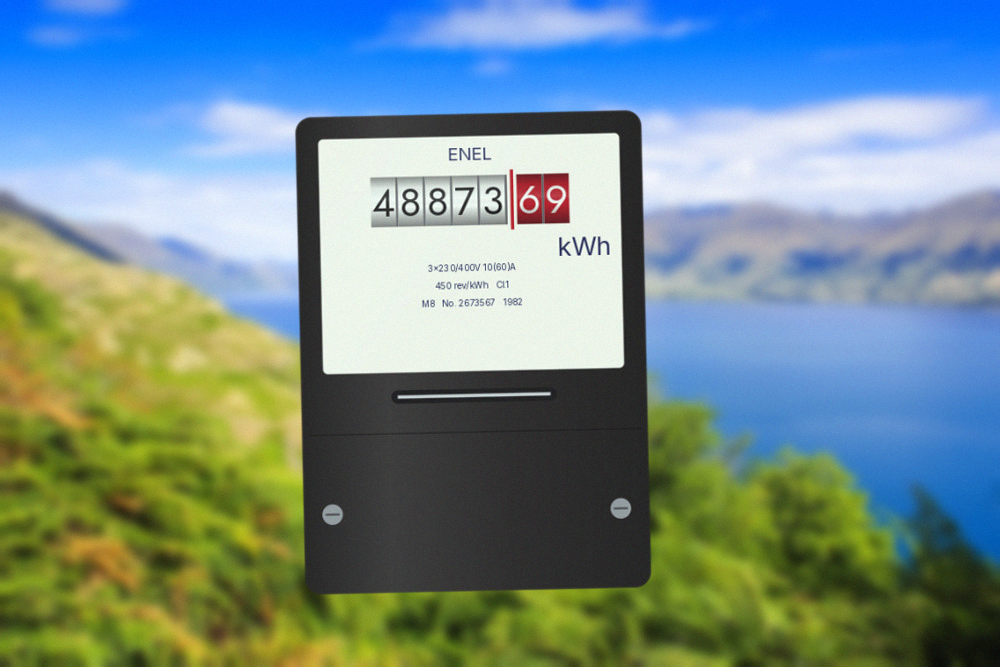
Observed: 48873.69 kWh
